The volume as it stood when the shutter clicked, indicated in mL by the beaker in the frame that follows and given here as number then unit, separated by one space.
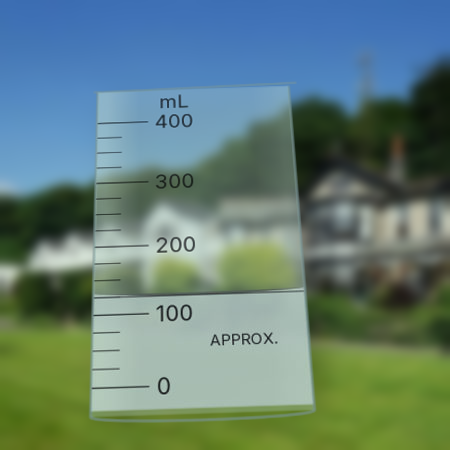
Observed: 125 mL
